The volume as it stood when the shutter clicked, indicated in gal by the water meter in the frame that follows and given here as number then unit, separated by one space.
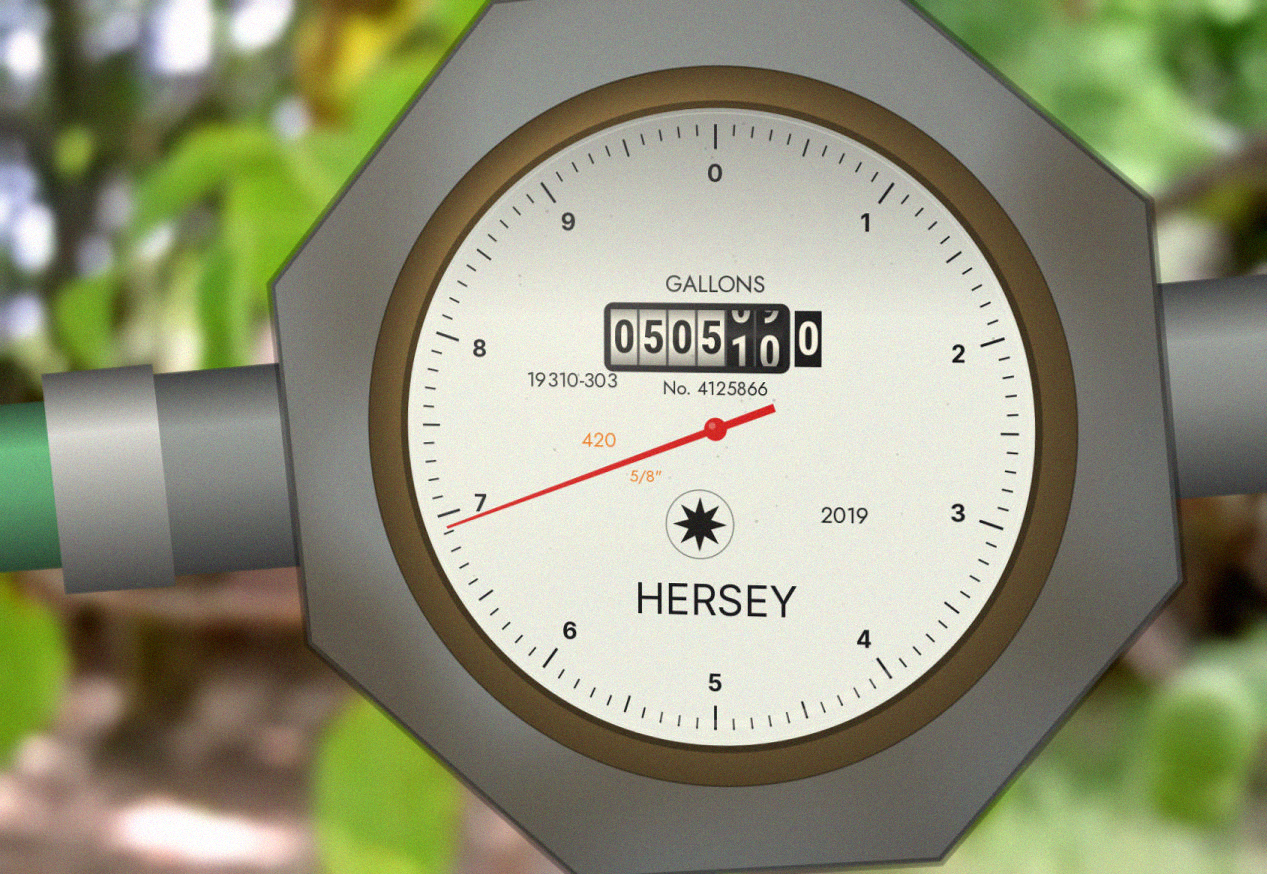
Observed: 505096.9 gal
